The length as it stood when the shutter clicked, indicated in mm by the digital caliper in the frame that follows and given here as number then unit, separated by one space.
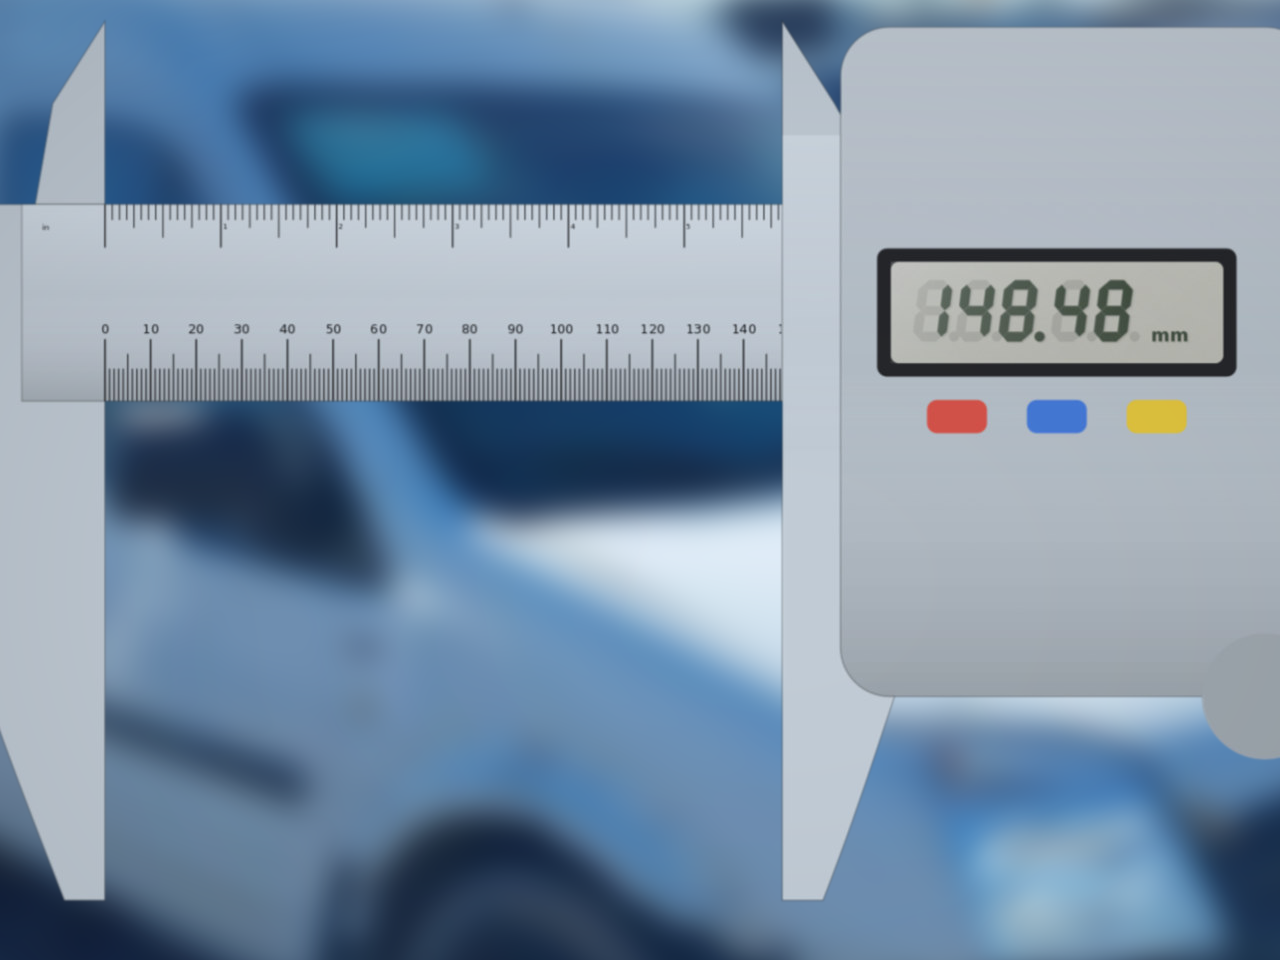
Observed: 148.48 mm
